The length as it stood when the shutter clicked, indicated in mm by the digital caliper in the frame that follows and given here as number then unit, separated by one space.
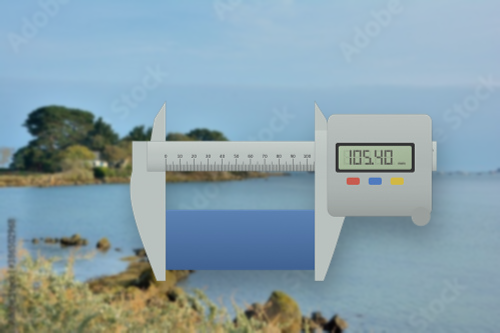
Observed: 105.40 mm
